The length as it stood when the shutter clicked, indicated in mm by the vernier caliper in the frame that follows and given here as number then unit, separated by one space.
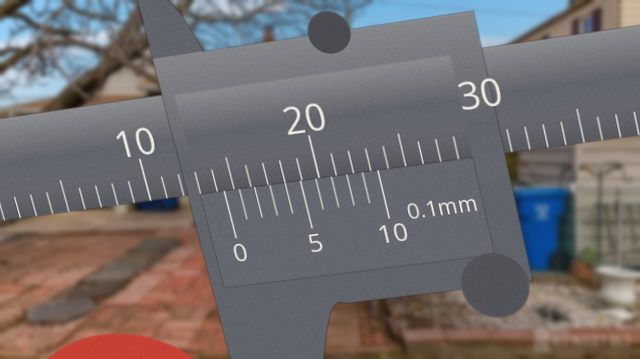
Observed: 14.4 mm
